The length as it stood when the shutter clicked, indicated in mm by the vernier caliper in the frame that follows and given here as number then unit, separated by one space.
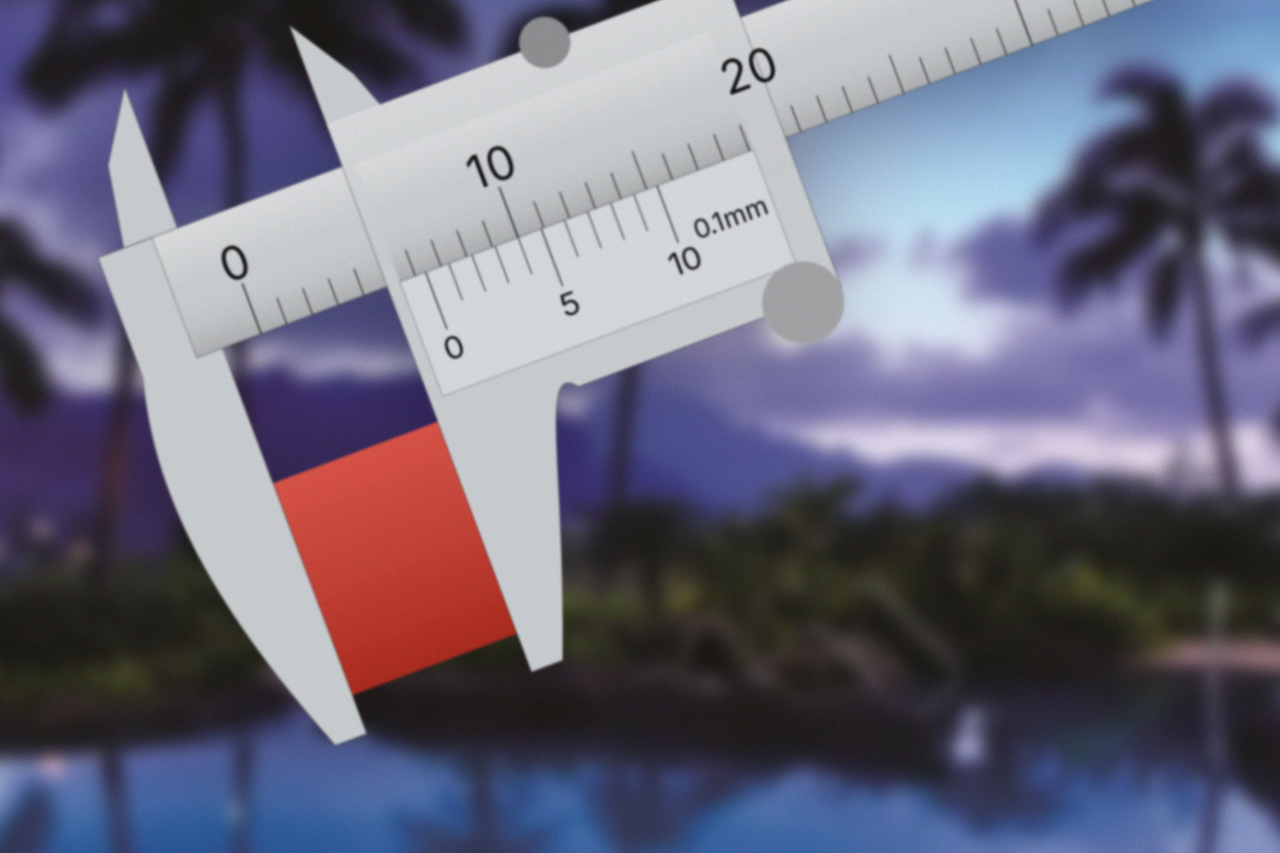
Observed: 6.4 mm
